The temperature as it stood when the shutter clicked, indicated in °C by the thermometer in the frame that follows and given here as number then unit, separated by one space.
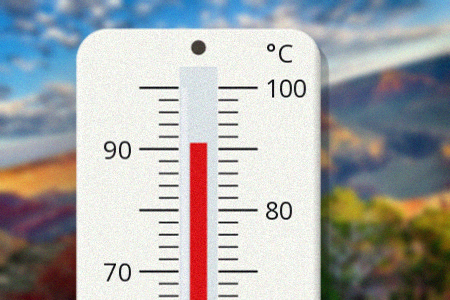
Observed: 91 °C
